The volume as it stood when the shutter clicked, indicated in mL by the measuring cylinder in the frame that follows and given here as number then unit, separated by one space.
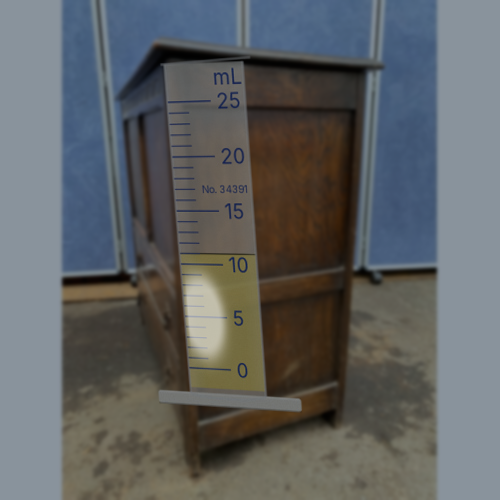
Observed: 11 mL
